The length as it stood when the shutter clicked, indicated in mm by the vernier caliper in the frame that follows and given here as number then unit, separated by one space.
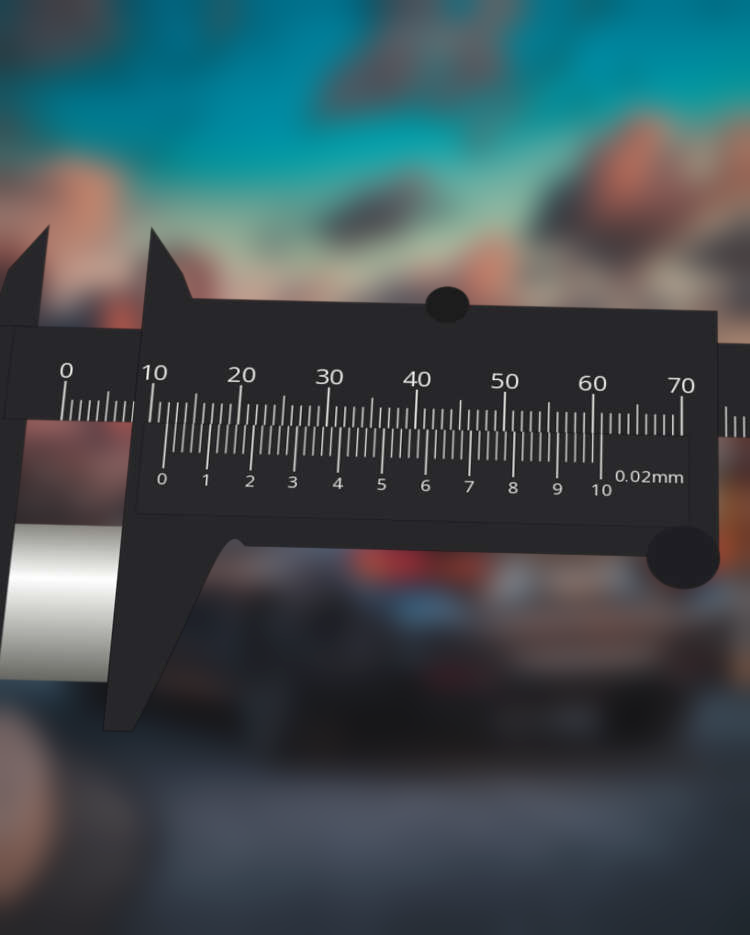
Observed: 12.0 mm
